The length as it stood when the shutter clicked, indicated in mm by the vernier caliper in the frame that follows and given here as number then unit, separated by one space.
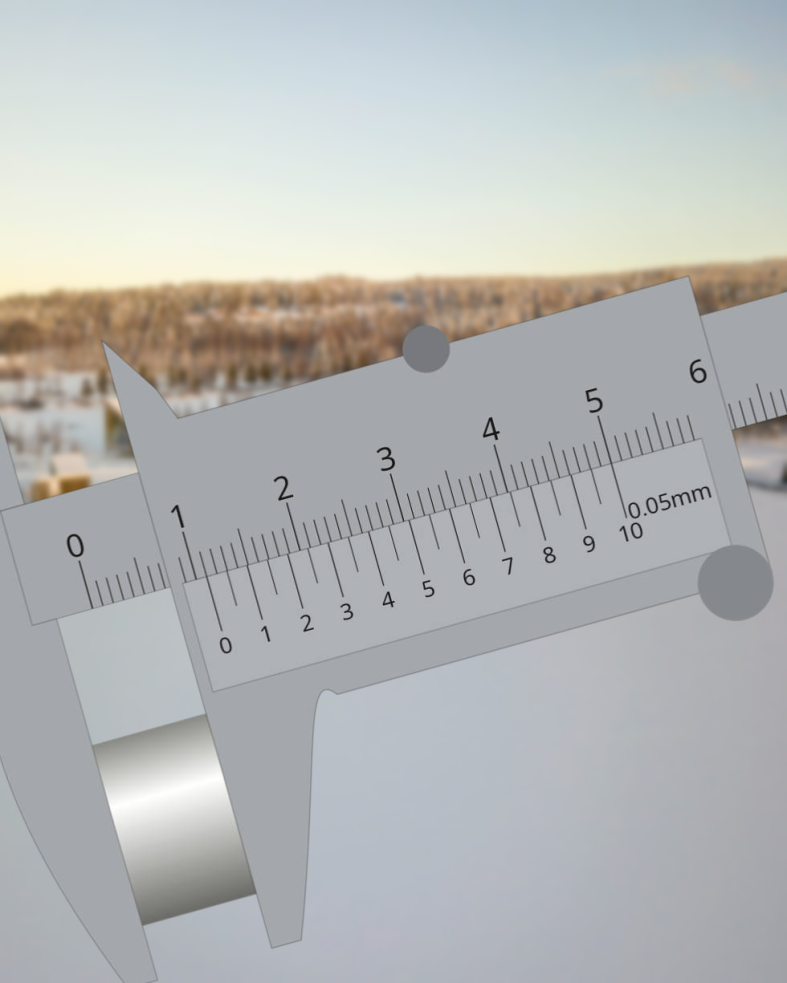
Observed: 11.0 mm
